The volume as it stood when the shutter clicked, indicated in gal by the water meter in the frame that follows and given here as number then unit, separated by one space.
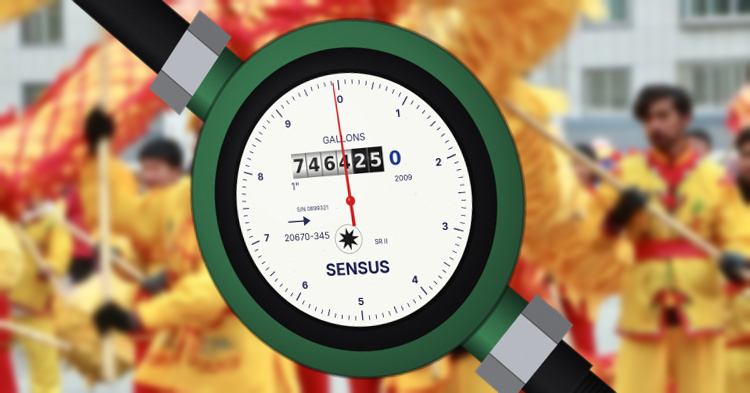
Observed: 7464249.9 gal
